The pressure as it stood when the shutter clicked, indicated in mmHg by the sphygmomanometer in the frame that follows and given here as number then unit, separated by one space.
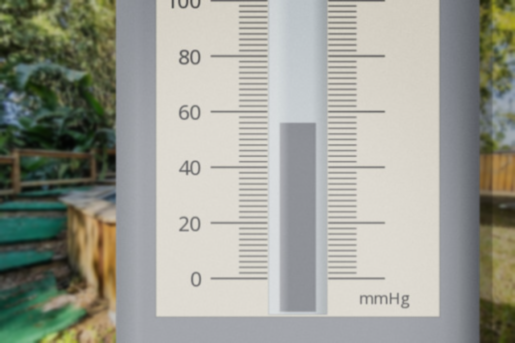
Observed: 56 mmHg
